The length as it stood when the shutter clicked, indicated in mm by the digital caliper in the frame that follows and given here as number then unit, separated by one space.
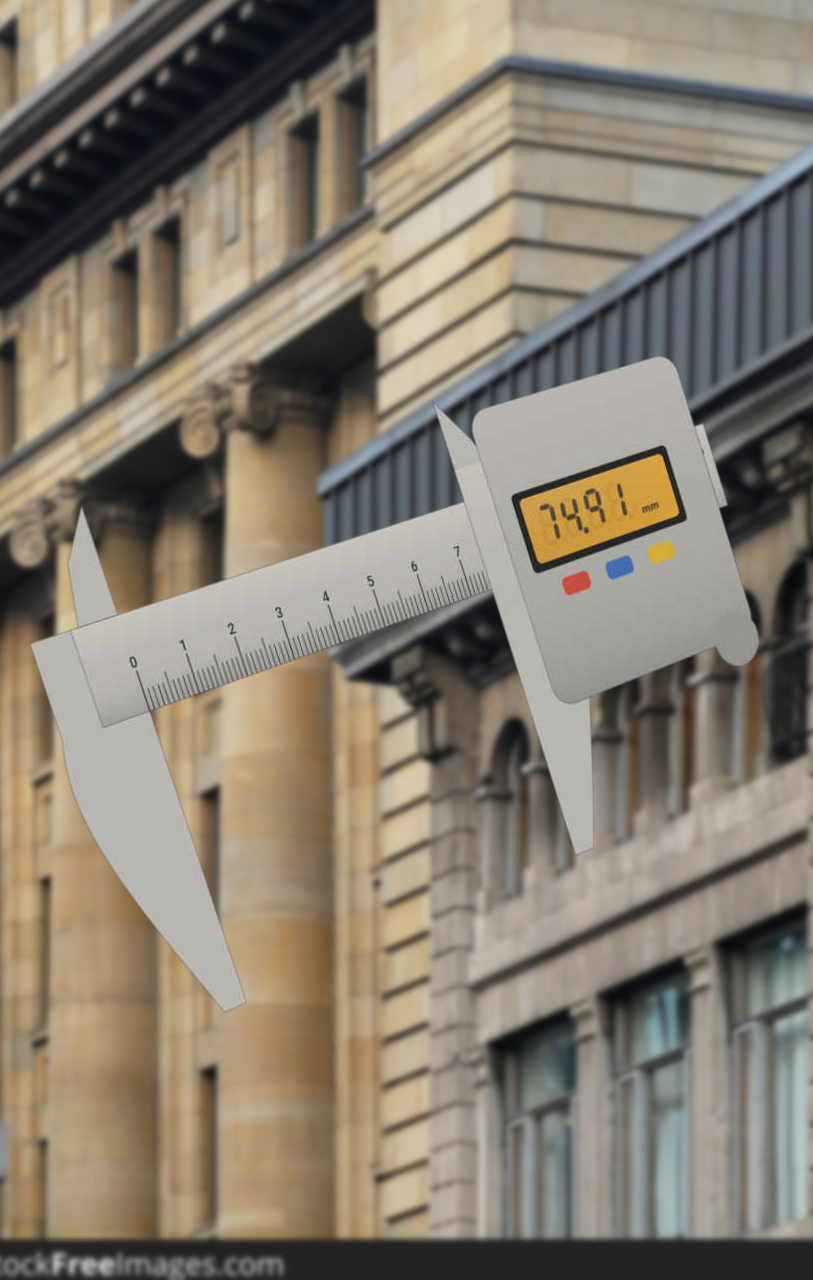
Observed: 74.91 mm
